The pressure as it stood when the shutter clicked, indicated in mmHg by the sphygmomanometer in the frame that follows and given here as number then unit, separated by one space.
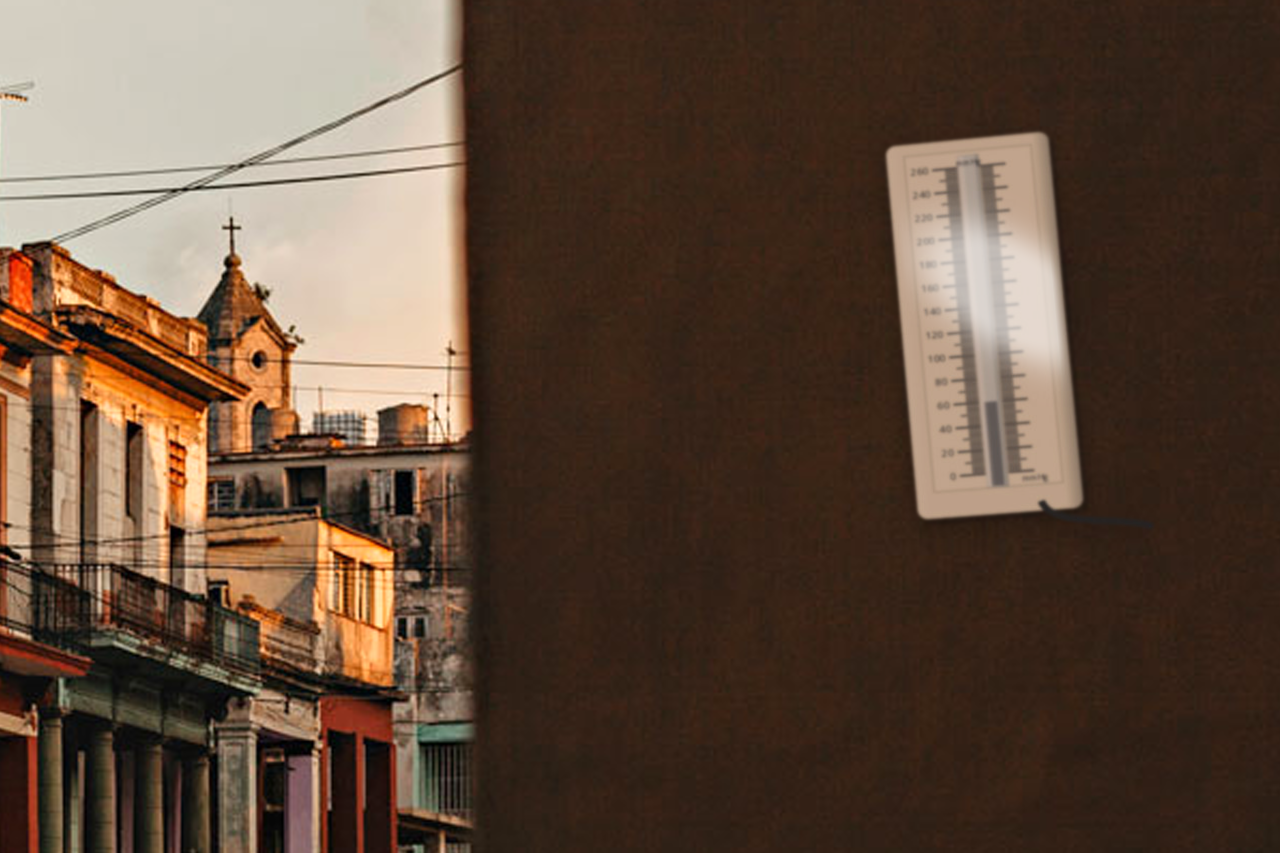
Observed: 60 mmHg
